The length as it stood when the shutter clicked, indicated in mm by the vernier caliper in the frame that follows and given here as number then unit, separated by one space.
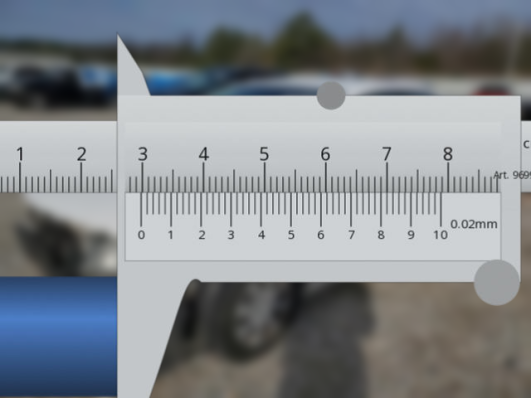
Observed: 29.8 mm
